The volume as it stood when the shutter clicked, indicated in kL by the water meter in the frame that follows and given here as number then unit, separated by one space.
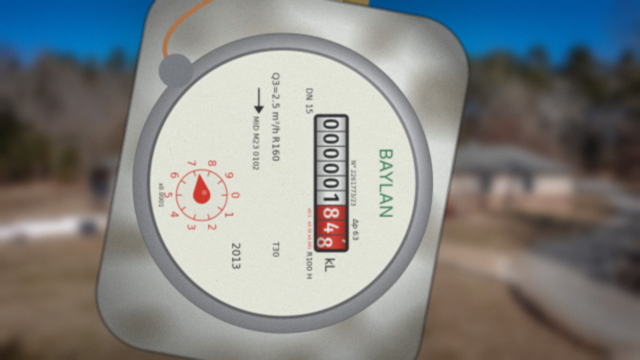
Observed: 1.8477 kL
